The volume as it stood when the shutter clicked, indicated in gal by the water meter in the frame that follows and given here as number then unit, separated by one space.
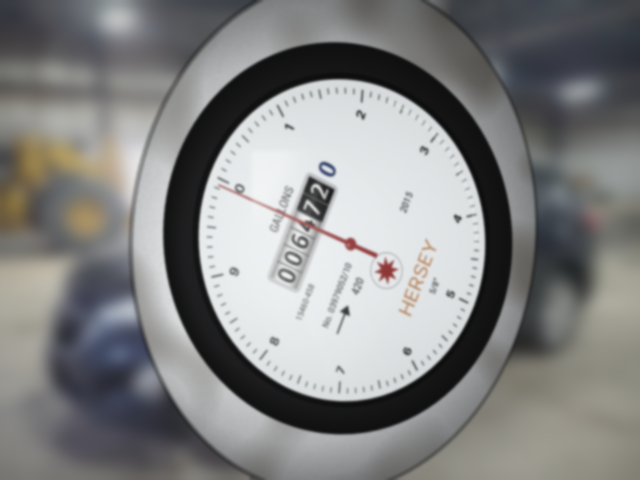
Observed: 64719.9 gal
